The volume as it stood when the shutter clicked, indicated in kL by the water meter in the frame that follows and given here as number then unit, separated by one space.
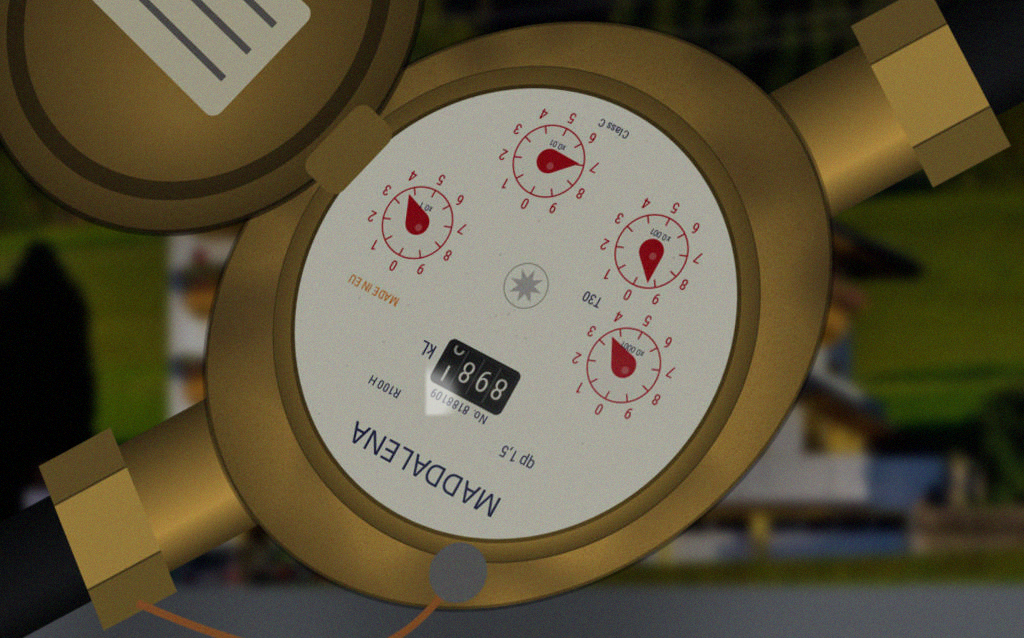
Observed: 8981.3693 kL
